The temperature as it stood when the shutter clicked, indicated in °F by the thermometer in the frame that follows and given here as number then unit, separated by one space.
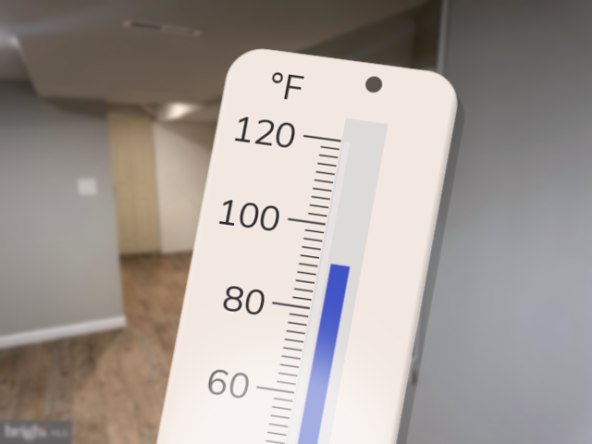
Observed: 91 °F
